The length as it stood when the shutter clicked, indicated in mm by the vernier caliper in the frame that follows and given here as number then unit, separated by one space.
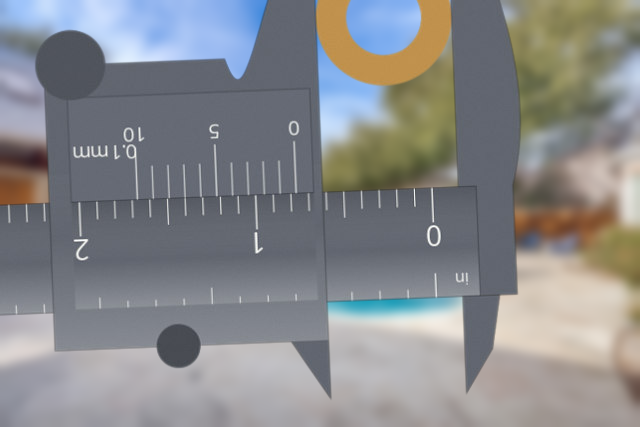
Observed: 7.7 mm
